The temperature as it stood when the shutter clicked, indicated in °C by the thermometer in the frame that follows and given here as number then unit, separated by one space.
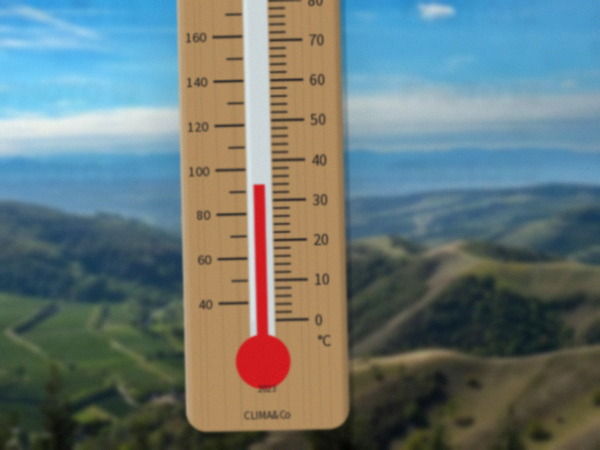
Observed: 34 °C
